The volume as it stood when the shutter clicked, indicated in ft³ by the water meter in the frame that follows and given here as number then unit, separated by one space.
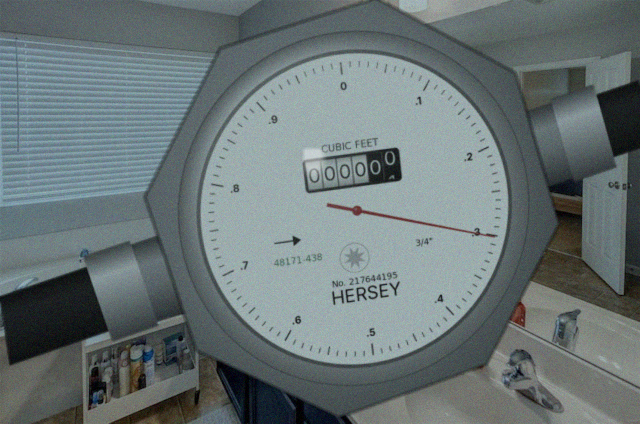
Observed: 0.30 ft³
